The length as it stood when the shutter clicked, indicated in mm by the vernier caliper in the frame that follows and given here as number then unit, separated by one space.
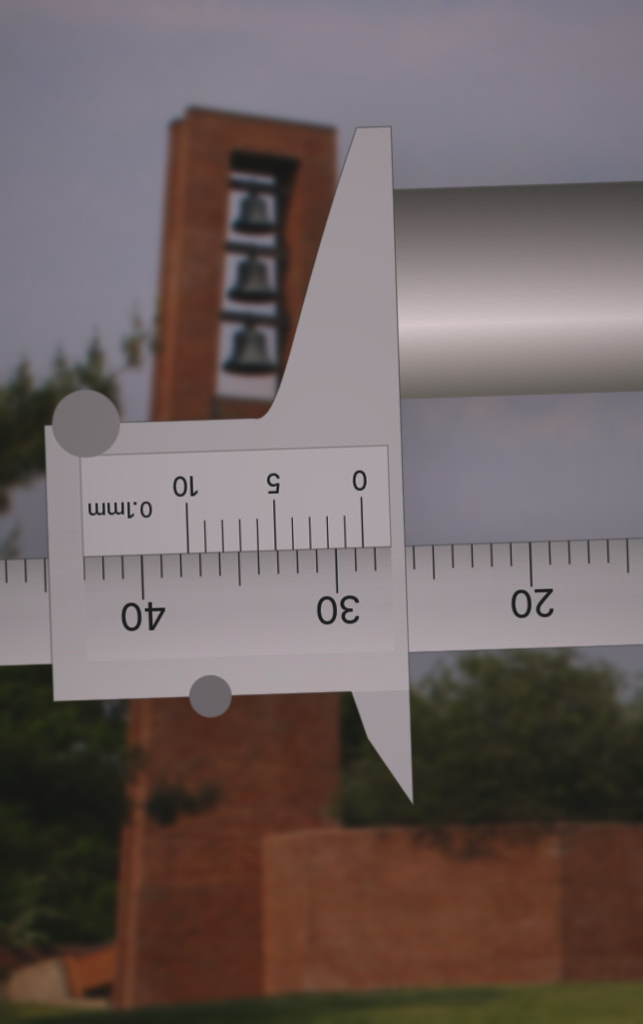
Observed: 28.6 mm
